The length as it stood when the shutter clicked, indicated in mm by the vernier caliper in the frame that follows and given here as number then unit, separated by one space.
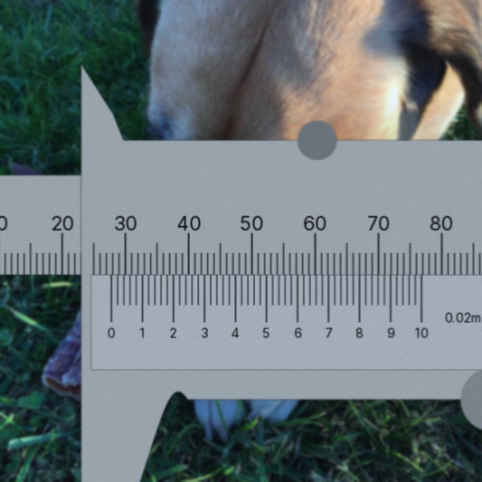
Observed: 27.8 mm
